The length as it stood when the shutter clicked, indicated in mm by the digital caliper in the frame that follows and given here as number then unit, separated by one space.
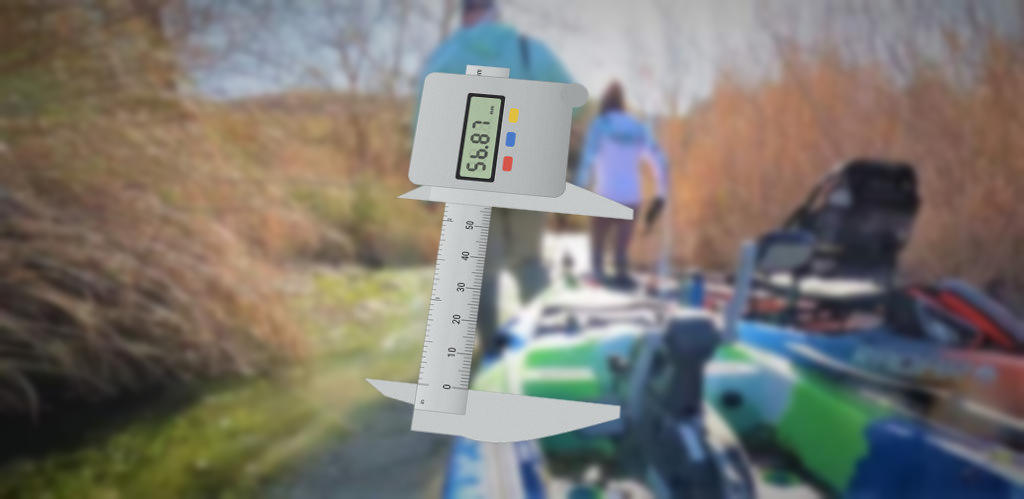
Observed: 56.87 mm
